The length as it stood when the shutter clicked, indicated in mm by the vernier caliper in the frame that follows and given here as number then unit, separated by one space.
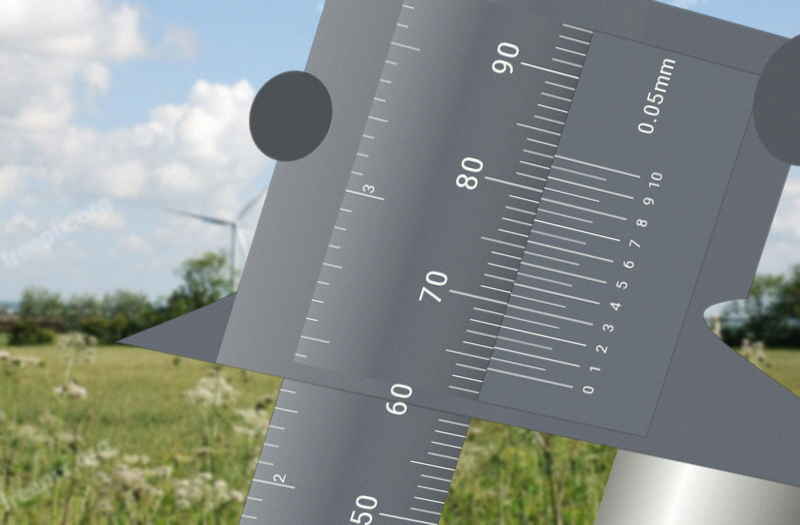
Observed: 64.2 mm
